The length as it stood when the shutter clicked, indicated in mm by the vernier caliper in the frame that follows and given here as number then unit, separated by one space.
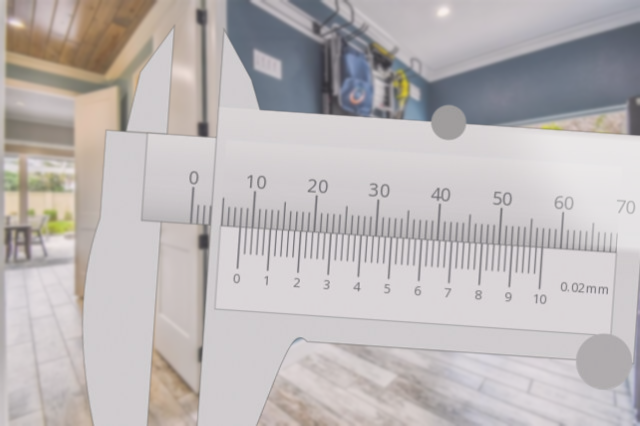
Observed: 8.0 mm
